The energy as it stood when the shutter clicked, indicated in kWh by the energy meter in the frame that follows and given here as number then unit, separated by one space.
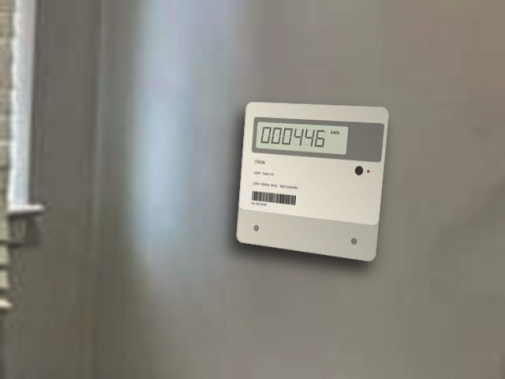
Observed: 446 kWh
